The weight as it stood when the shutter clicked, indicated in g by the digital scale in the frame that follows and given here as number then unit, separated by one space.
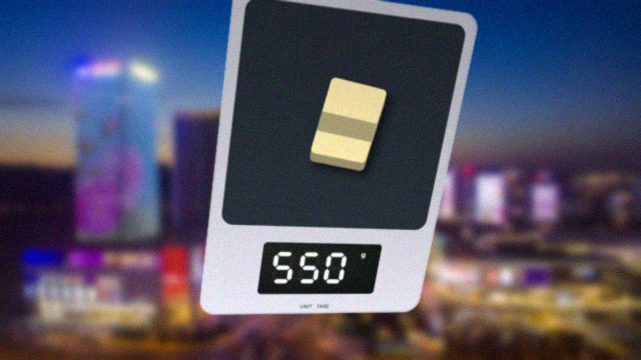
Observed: 550 g
